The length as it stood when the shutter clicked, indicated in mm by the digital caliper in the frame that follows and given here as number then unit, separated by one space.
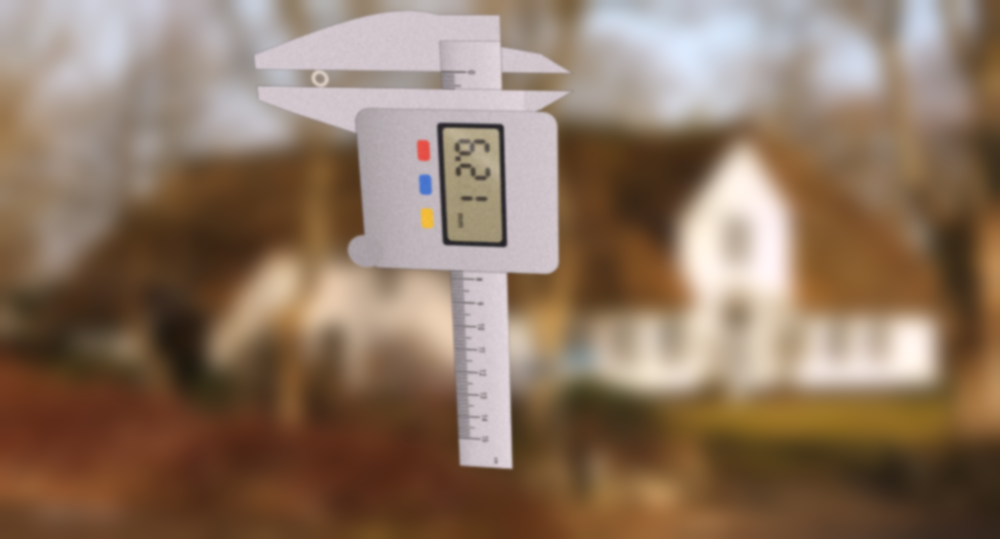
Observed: 6.21 mm
